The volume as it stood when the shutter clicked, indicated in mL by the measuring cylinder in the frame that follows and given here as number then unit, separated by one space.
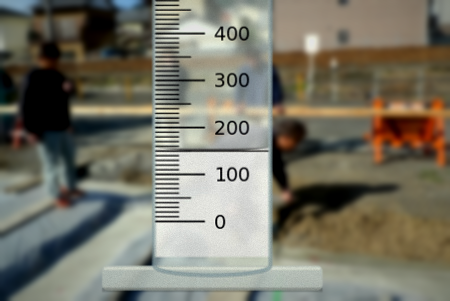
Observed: 150 mL
